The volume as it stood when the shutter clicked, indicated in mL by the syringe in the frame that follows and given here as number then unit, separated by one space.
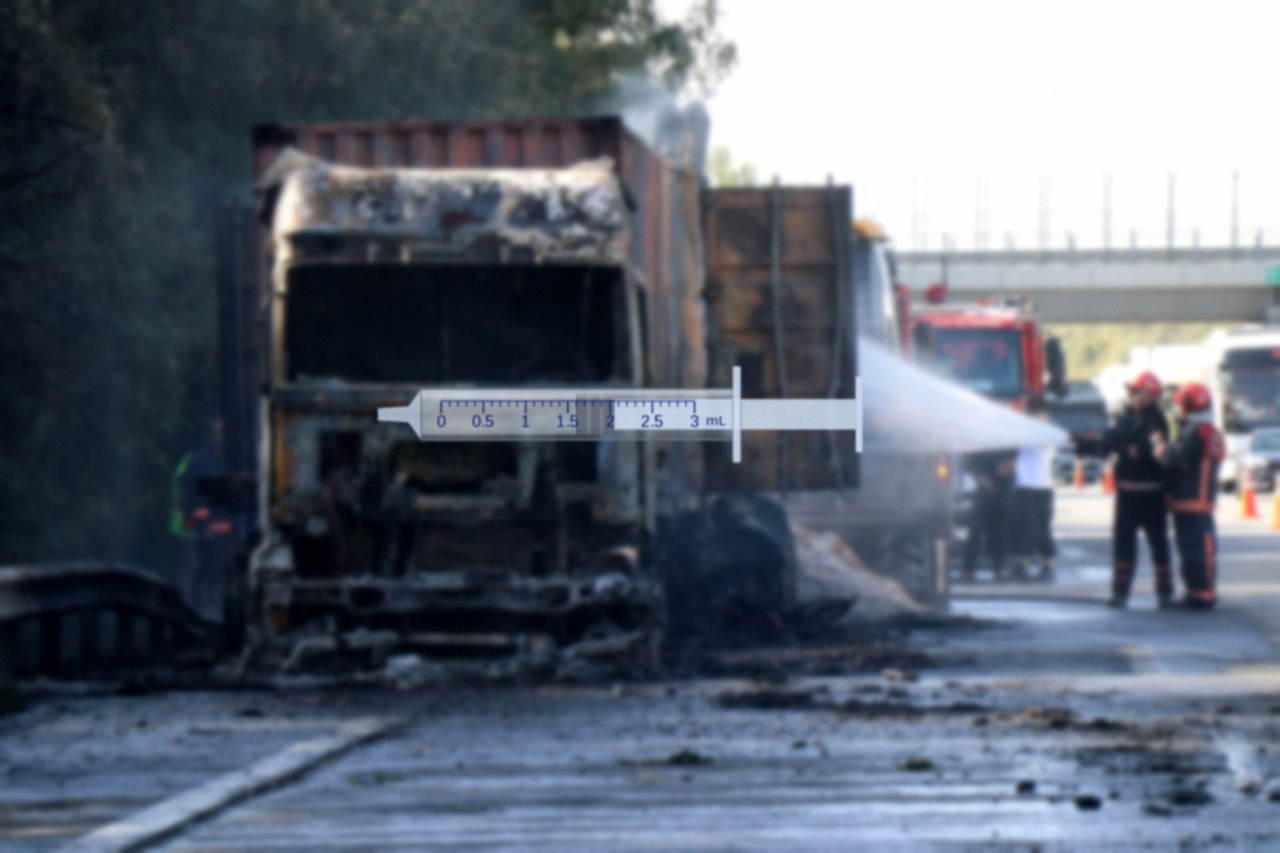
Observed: 1.6 mL
